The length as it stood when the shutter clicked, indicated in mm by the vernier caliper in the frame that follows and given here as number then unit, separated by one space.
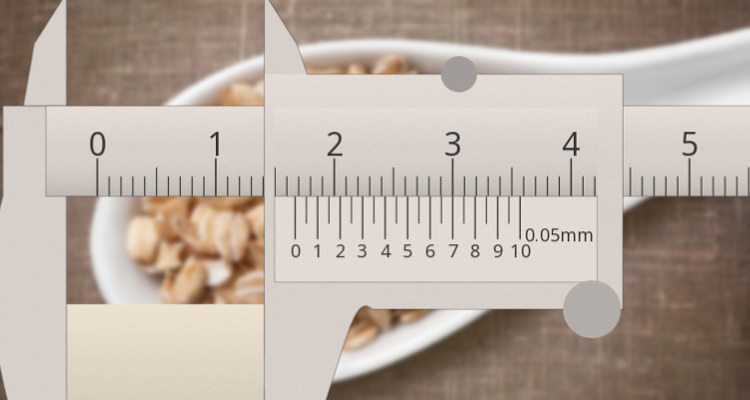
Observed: 16.7 mm
